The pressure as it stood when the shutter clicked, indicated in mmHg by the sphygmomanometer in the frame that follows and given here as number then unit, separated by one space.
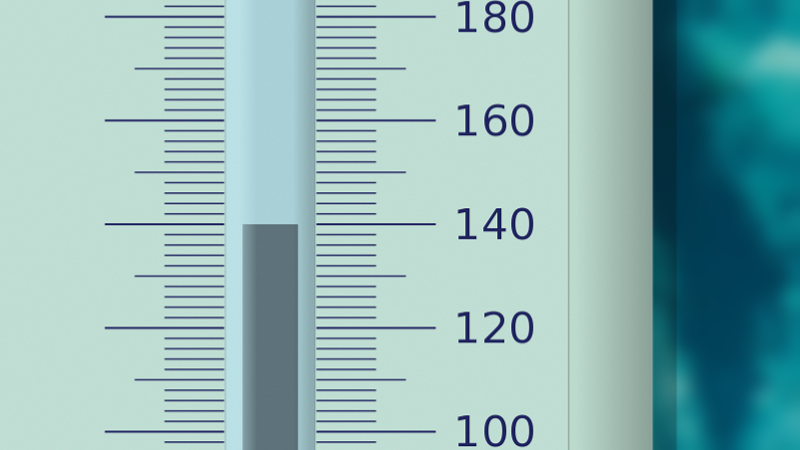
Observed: 140 mmHg
